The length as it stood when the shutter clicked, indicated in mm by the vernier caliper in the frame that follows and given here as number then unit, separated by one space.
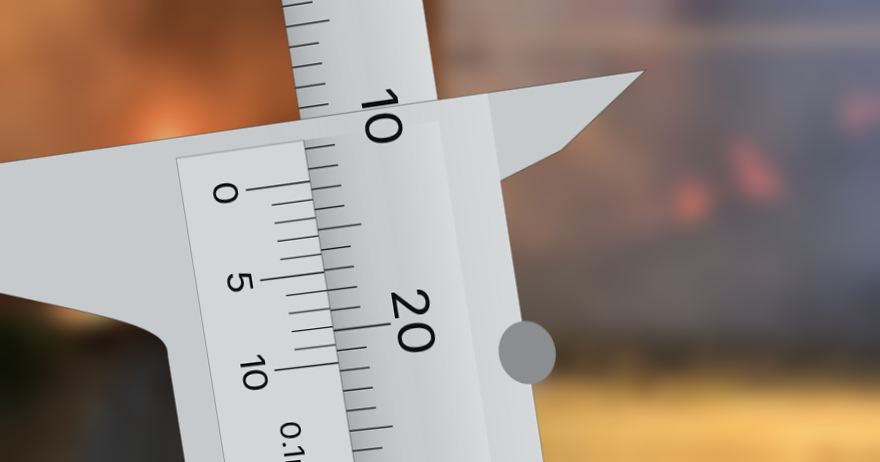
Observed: 12.6 mm
